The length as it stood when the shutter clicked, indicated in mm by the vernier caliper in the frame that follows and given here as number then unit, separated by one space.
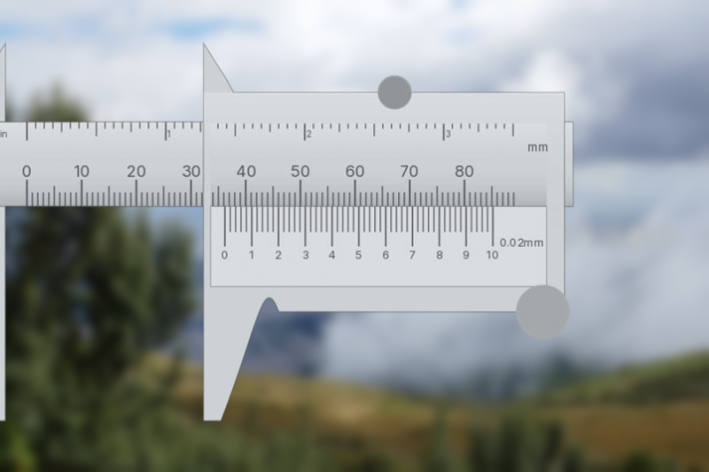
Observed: 36.2 mm
